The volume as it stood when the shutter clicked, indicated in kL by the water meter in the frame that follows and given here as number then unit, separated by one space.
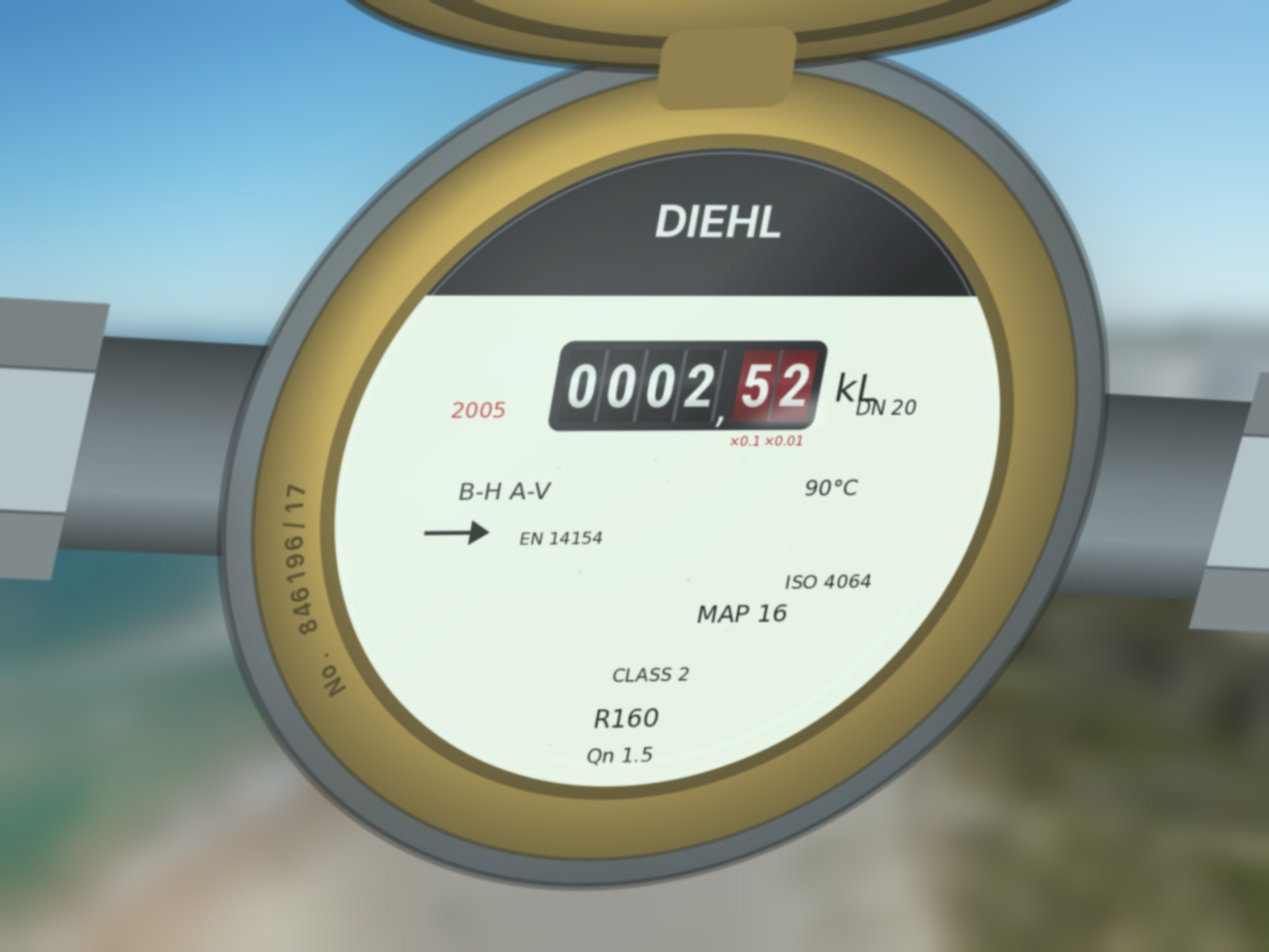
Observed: 2.52 kL
